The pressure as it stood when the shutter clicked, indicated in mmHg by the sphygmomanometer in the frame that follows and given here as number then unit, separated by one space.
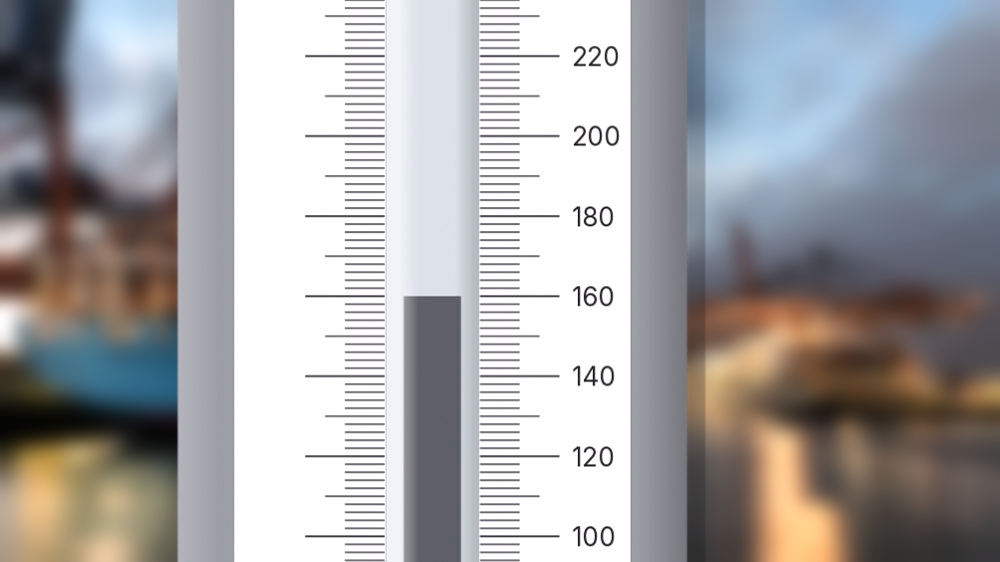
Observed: 160 mmHg
